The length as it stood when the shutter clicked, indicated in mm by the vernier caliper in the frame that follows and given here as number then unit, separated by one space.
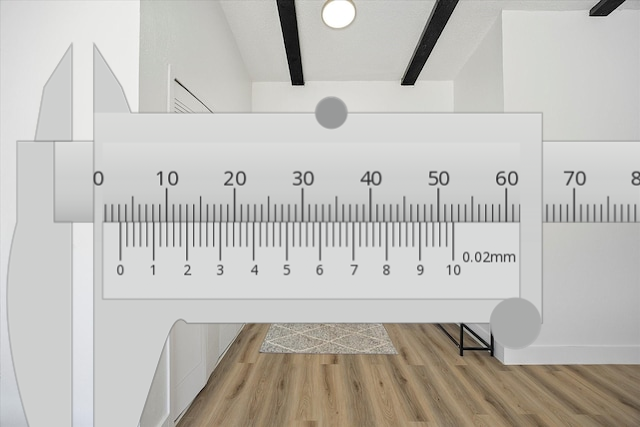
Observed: 3.2 mm
